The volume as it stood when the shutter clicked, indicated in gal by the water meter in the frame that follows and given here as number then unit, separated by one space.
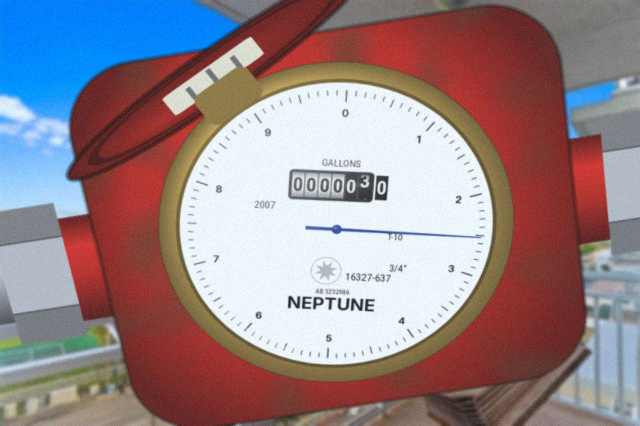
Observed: 32.5 gal
